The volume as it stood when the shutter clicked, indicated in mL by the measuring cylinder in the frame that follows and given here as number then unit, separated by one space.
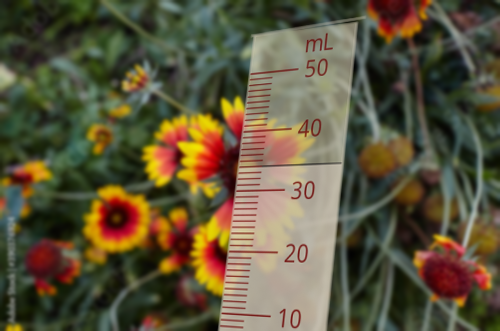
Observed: 34 mL
